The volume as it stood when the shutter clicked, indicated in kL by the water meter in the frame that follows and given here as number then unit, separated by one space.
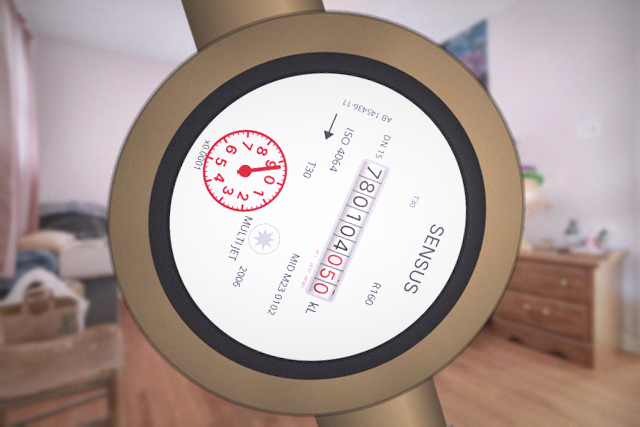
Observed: 780104.0499 kL
